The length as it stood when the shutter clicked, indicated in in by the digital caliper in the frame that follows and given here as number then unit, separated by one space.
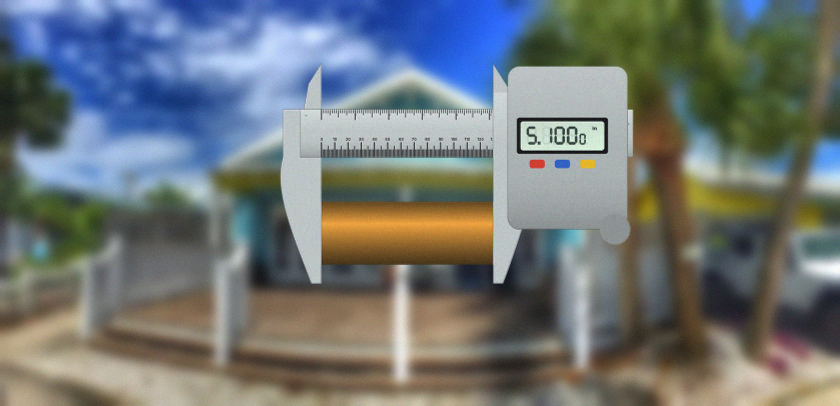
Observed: 5.1000 in
